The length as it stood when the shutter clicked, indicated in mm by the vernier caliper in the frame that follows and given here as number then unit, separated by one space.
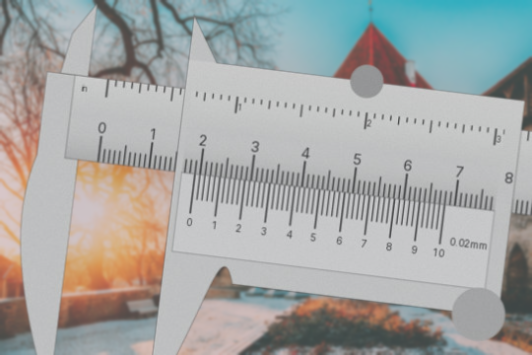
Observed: 19.0 mm
